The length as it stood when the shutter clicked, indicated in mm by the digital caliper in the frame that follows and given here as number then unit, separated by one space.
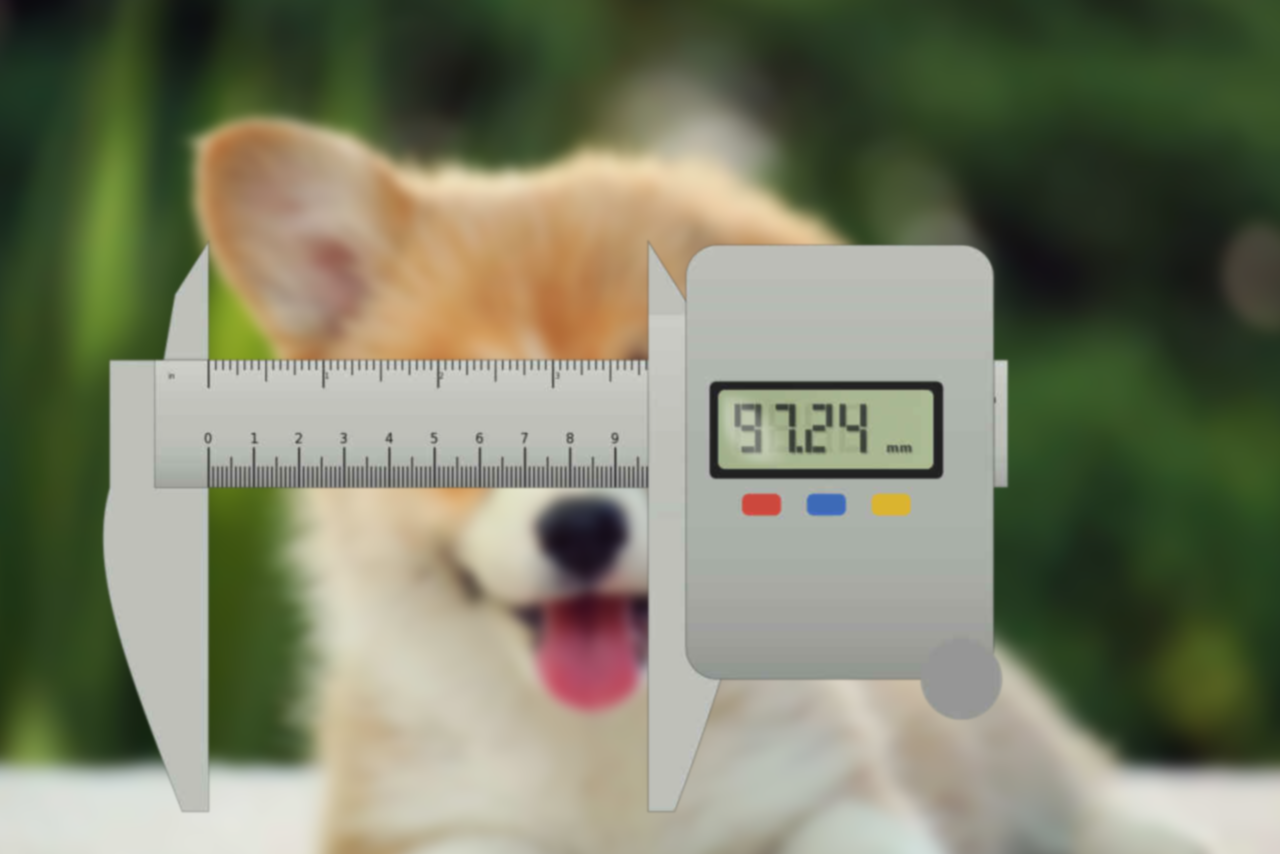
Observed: 97.24 mm
